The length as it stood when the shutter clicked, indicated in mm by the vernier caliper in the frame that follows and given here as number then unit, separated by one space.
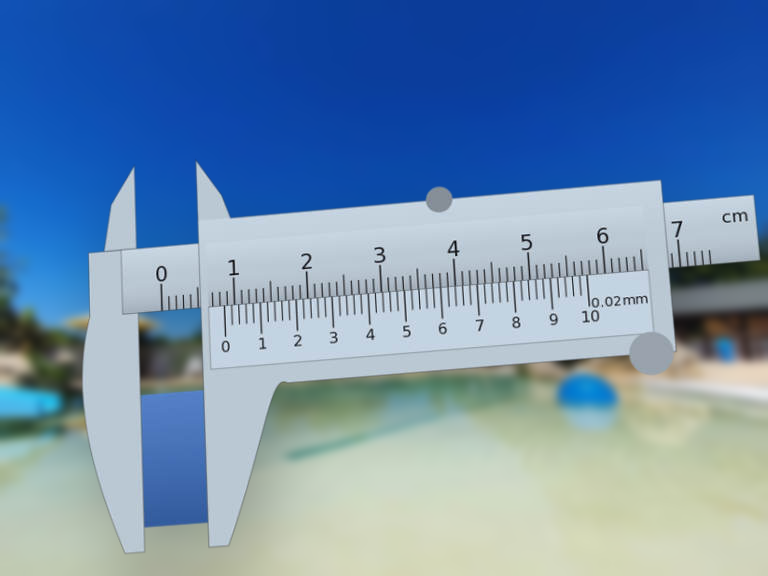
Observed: 8.6 mm
